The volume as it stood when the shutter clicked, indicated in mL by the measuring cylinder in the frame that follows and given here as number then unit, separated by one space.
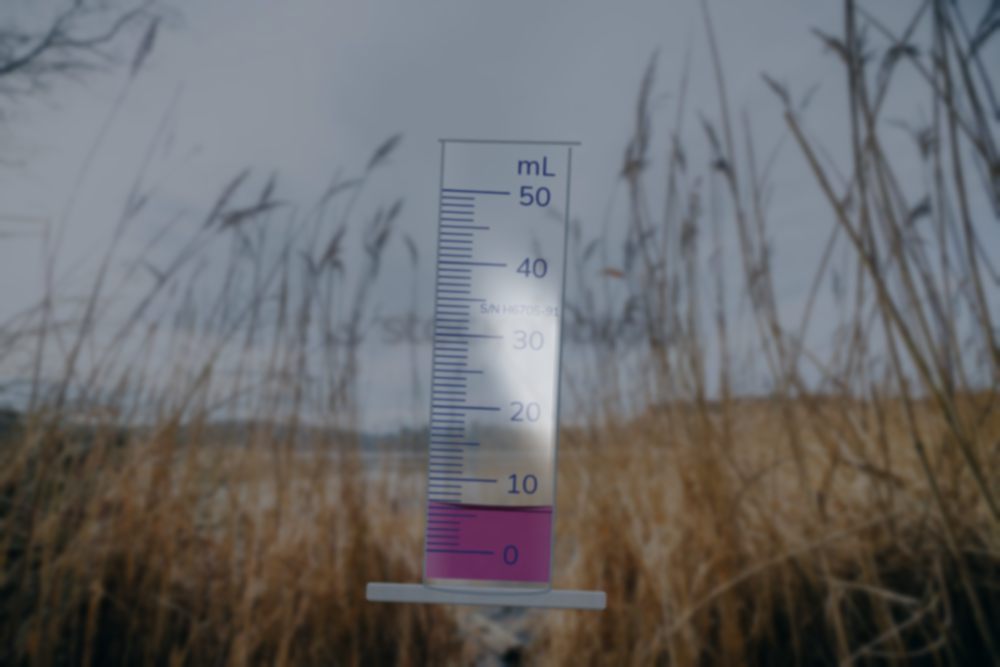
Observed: 6 mL
